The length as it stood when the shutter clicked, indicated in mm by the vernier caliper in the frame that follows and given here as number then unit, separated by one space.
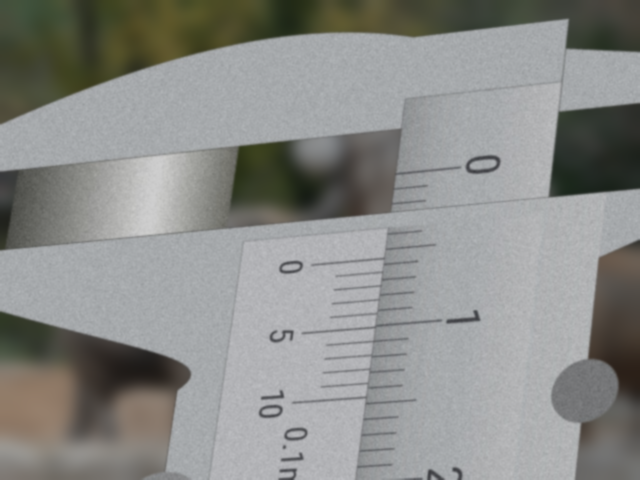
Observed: 5.6 mm
